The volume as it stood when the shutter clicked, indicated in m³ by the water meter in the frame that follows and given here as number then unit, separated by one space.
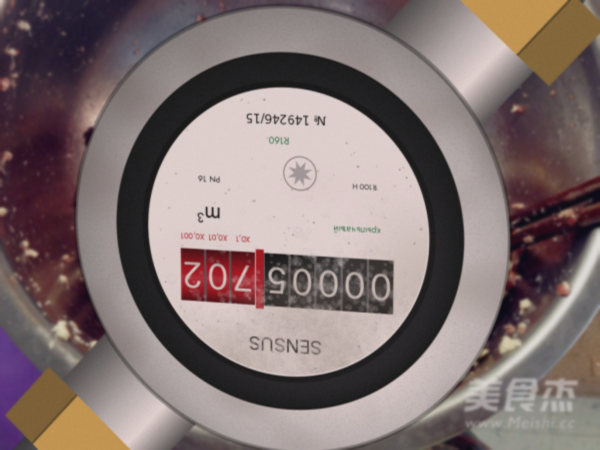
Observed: 5.702 m³
